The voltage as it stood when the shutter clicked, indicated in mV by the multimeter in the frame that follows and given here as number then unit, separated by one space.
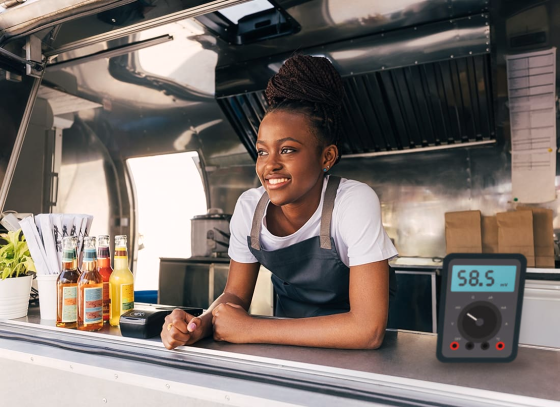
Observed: 58.5 mV
